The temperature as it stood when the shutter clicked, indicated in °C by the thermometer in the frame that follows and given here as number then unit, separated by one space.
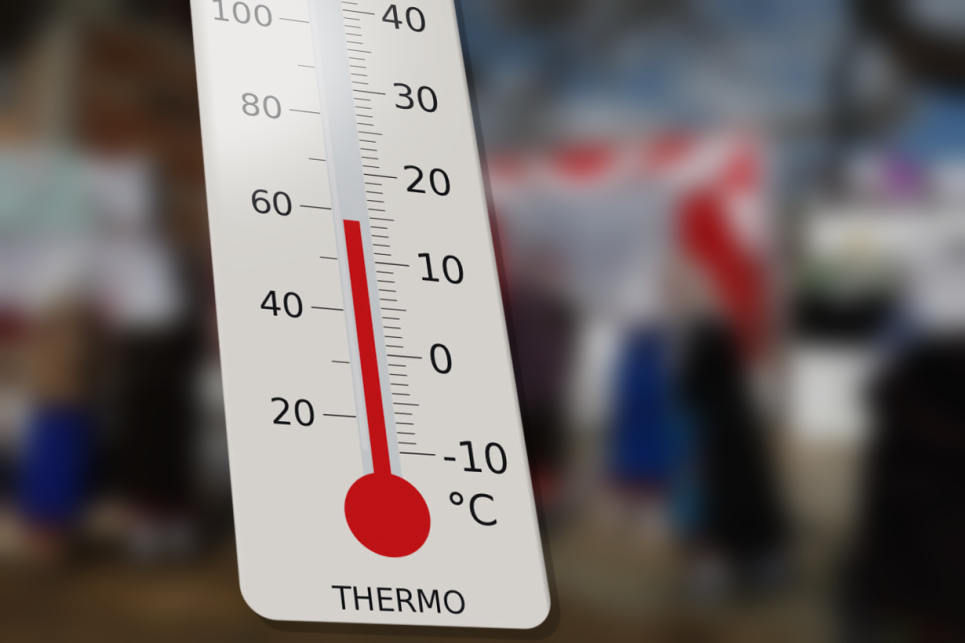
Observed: 14.5 °C
